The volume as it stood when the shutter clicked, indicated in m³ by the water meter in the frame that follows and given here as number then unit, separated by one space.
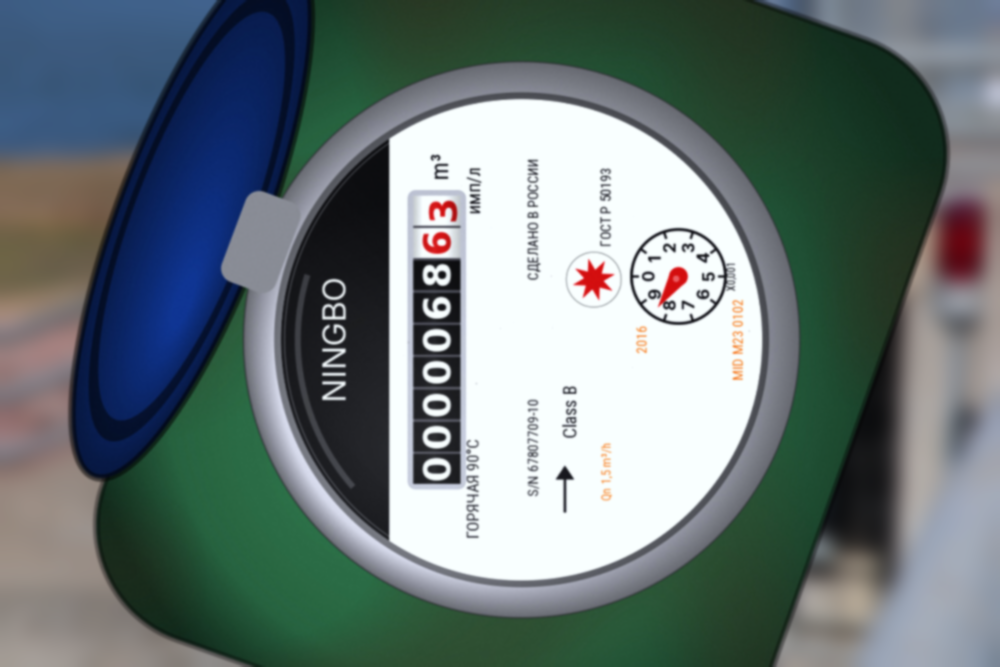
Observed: 68.628 m³
